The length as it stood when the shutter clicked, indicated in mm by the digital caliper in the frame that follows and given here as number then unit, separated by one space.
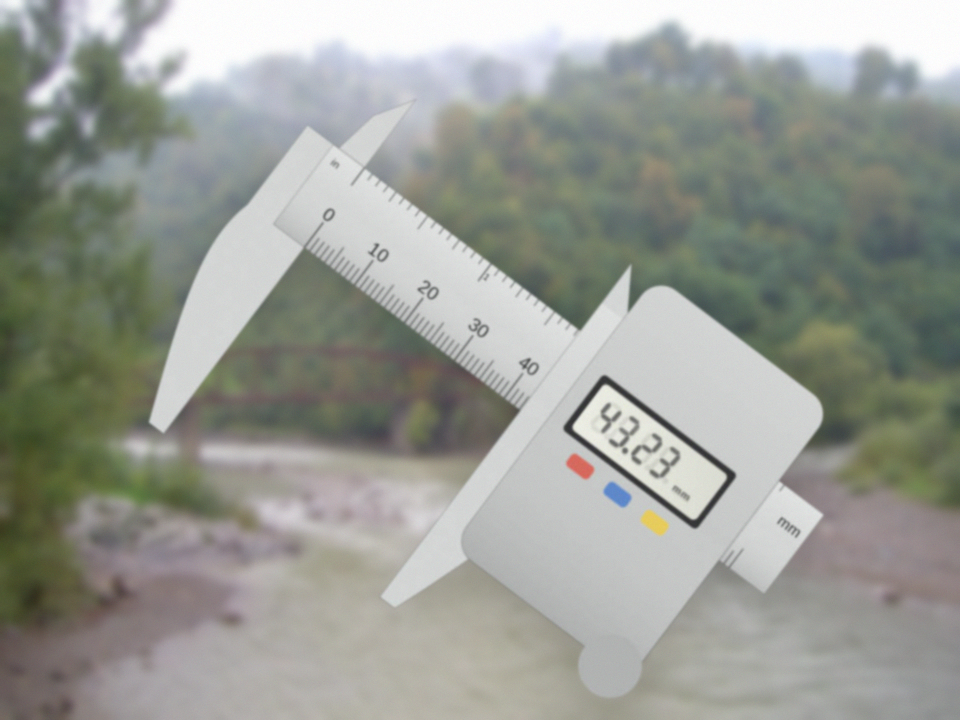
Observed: 43.23 mm
